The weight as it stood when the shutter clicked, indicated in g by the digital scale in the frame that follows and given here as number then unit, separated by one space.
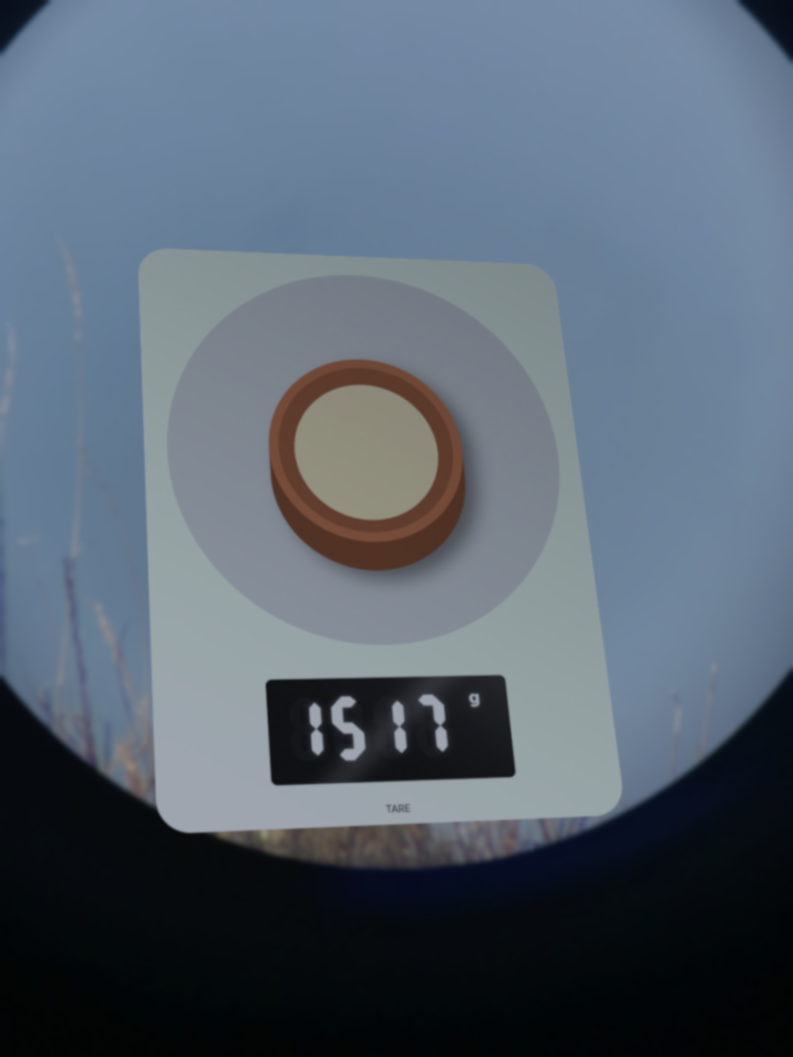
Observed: 1517 g
